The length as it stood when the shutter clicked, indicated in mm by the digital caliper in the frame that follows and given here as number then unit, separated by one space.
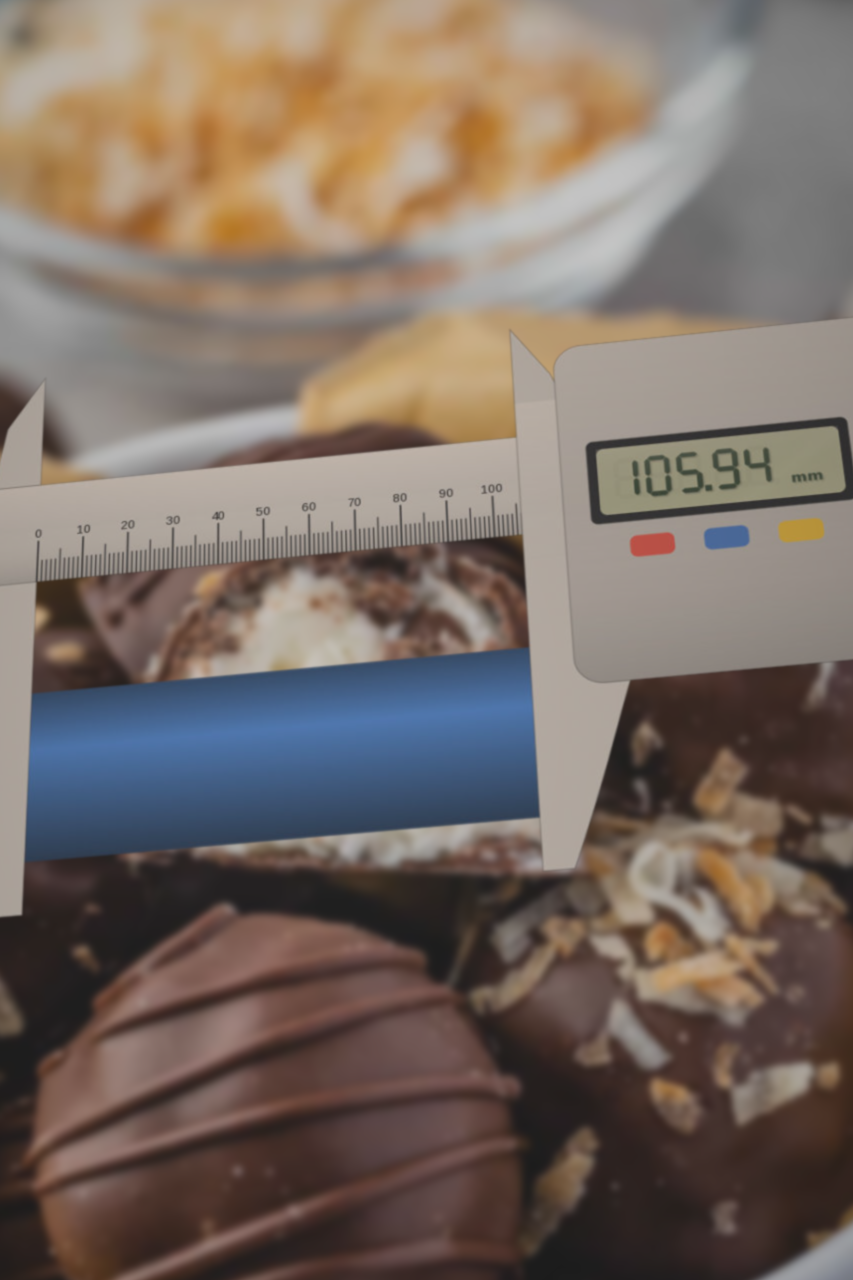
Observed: 105.94 mm
